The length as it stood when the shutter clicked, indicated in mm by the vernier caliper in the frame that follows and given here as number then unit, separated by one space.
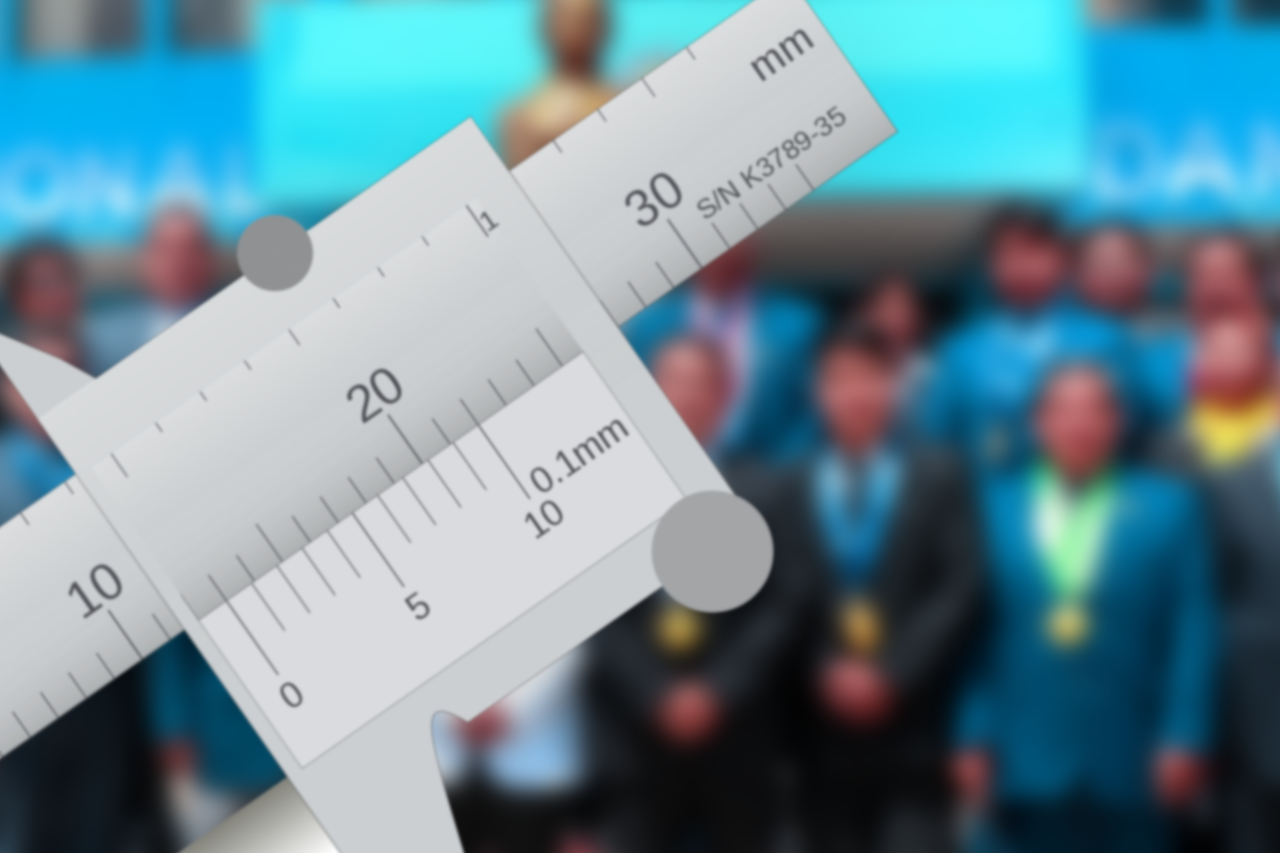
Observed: 13.0 mm
